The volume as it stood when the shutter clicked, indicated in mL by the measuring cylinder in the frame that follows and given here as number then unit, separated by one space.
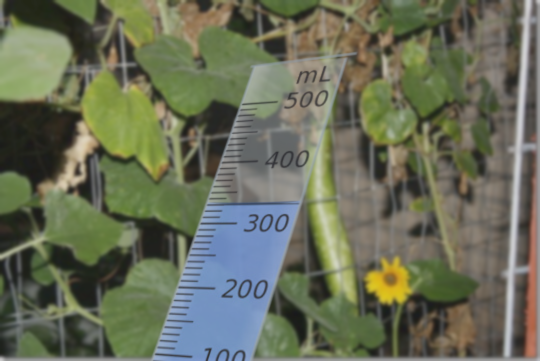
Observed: 330 mL
